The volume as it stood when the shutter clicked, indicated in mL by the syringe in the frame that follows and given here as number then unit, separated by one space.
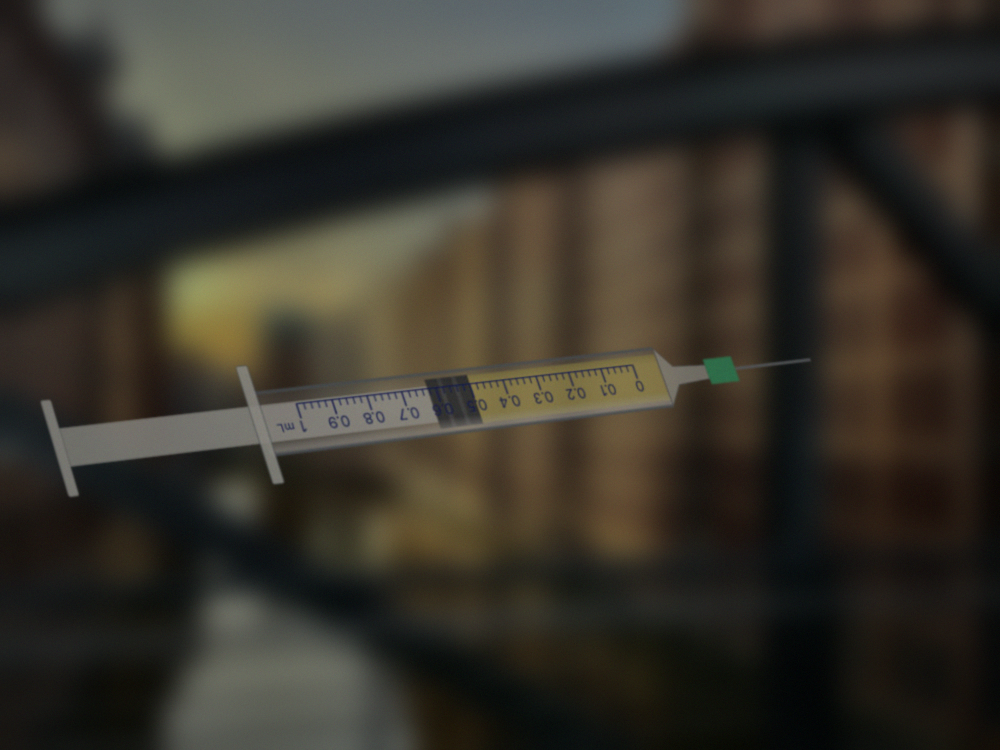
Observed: 0.5 mL
